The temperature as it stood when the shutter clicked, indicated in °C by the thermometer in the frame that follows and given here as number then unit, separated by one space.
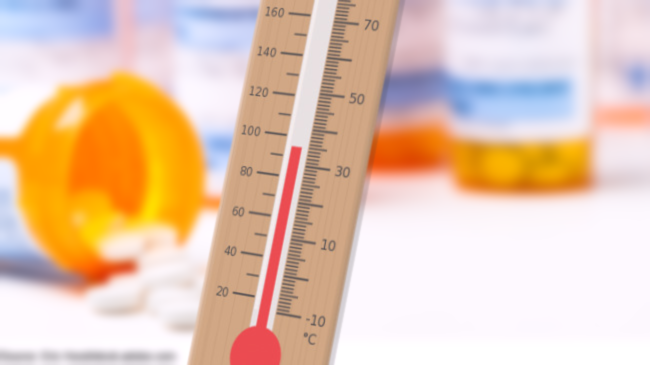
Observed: 35 °C
